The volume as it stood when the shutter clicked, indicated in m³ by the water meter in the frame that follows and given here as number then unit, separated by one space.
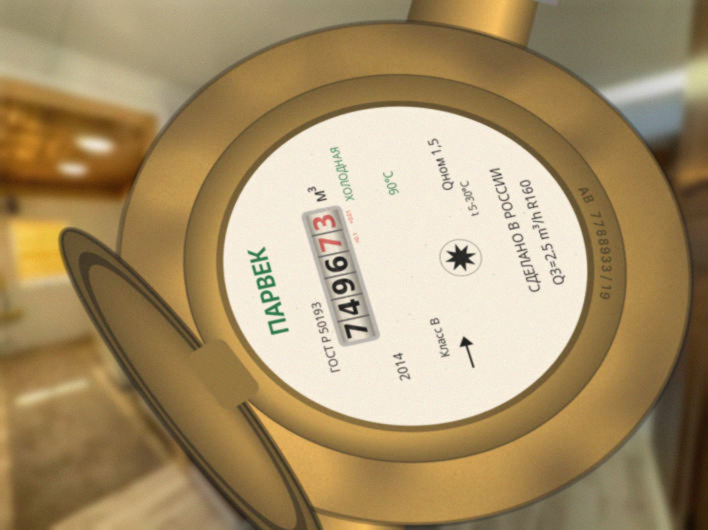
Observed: 7496.73 m³
